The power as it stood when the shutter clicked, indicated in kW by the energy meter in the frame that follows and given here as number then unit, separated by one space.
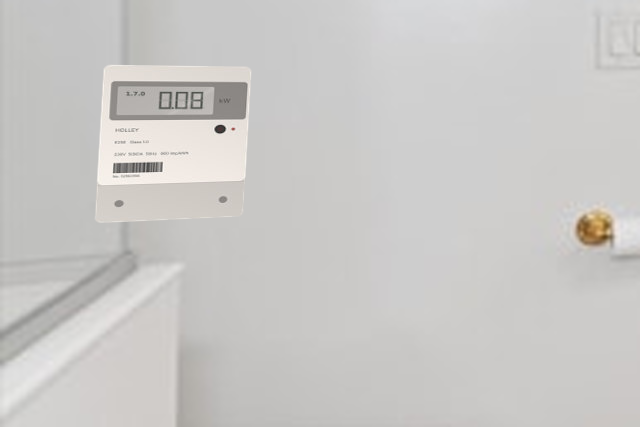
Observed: 0.08 kW
